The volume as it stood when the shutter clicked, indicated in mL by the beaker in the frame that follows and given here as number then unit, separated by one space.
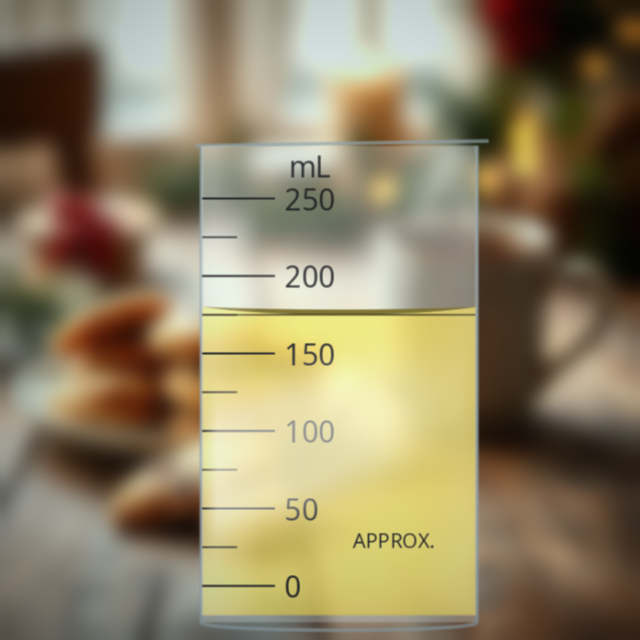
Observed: 175 mL
